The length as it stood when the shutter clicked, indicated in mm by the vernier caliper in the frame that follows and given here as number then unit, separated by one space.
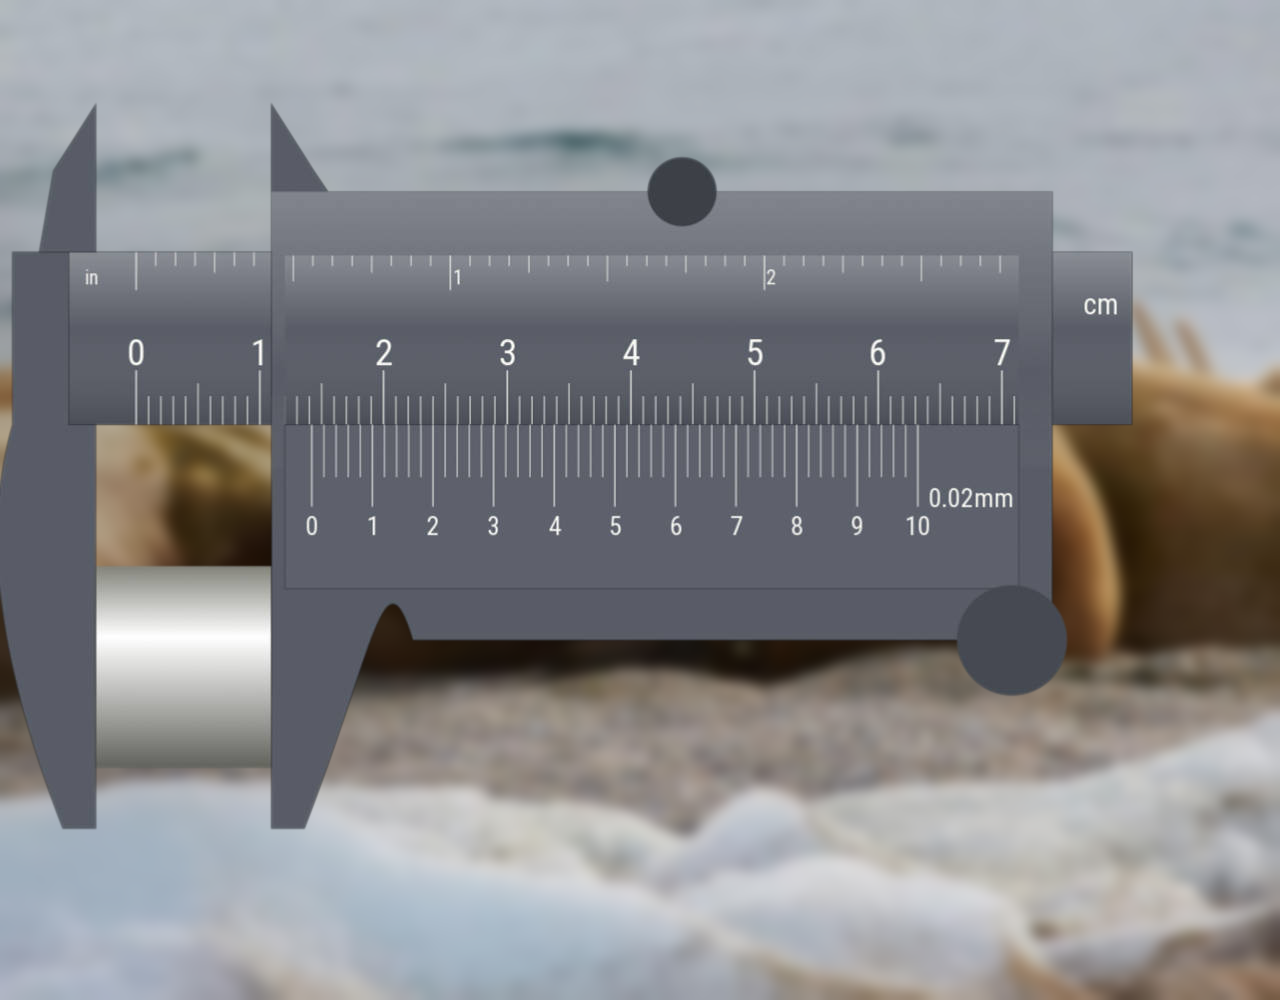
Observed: 14.2 mm
